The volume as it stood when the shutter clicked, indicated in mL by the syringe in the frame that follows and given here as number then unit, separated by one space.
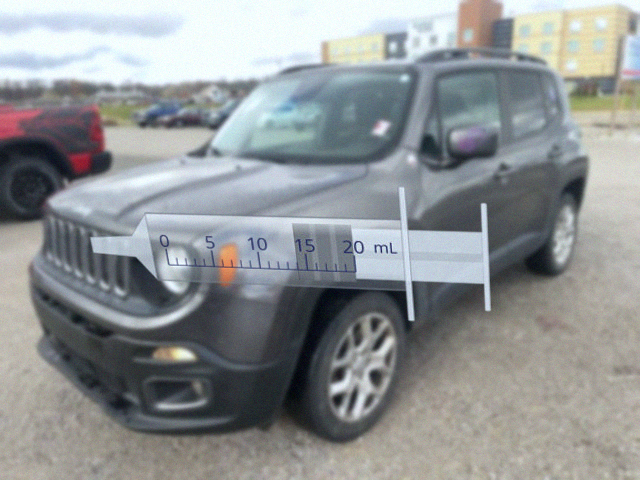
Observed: 14 mL
